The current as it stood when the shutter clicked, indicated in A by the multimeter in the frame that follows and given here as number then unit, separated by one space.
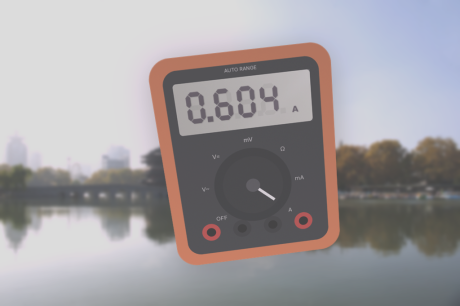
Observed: 0.604 A
